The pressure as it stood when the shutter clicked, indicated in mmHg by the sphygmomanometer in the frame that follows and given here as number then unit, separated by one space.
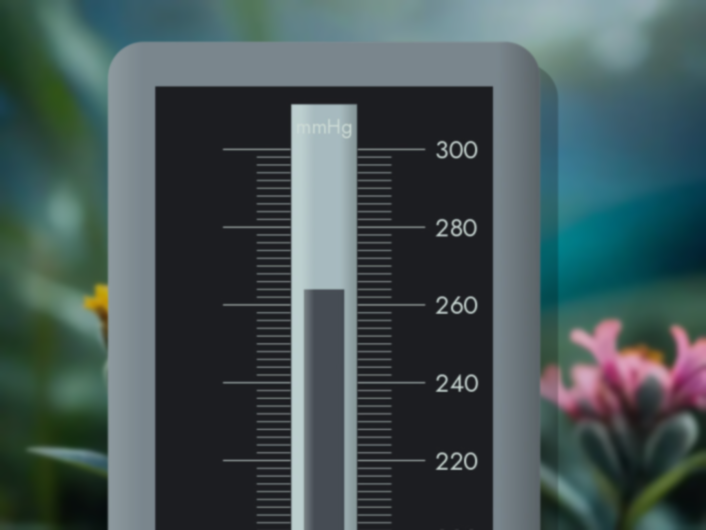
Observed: 264 mmHg
